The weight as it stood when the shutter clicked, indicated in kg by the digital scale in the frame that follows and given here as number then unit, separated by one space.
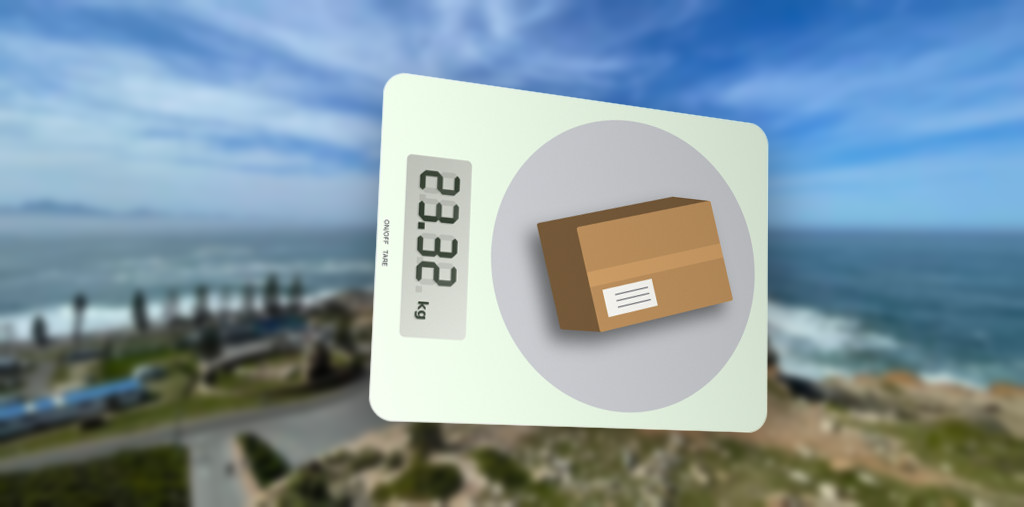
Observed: 23.32 kg
